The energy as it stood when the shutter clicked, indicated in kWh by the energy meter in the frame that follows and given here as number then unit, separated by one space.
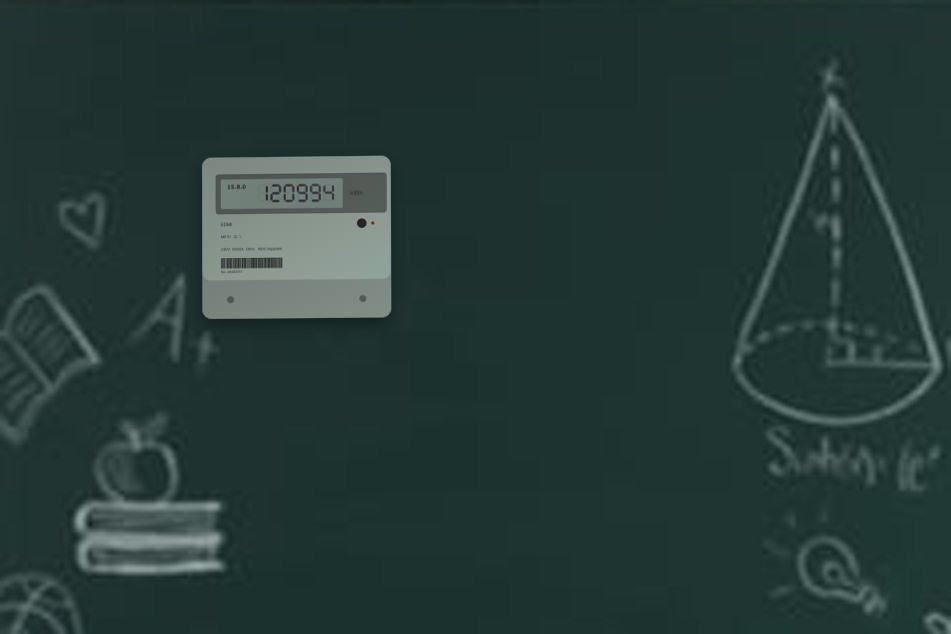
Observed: 120994 kWh
